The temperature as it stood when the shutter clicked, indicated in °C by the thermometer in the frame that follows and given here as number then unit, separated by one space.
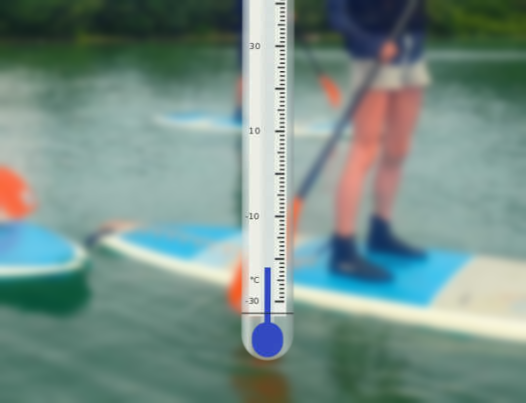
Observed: -22 °C
